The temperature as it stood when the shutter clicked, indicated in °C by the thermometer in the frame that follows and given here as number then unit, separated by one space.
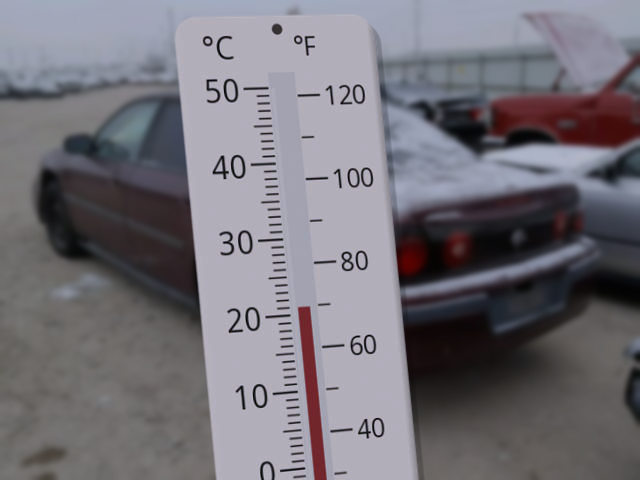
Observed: 21 °C
